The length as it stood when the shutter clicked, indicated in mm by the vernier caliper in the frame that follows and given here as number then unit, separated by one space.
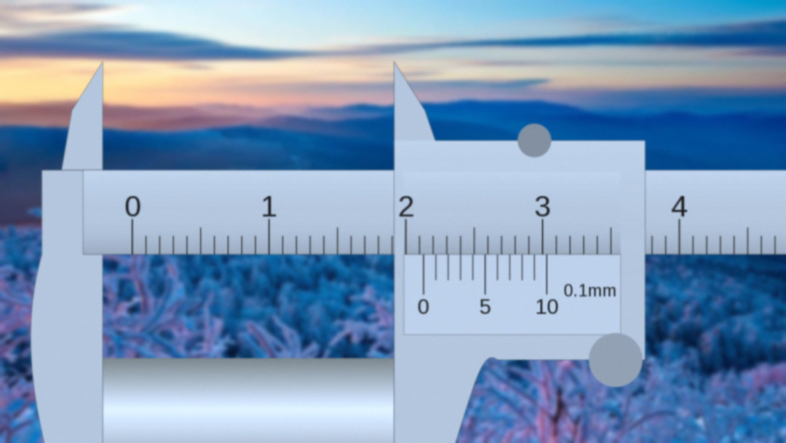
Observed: 21.3 mm
